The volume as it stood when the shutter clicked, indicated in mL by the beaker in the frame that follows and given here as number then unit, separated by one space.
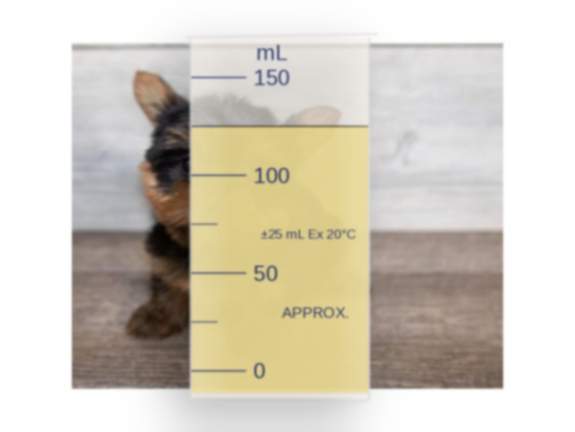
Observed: 125 mL
